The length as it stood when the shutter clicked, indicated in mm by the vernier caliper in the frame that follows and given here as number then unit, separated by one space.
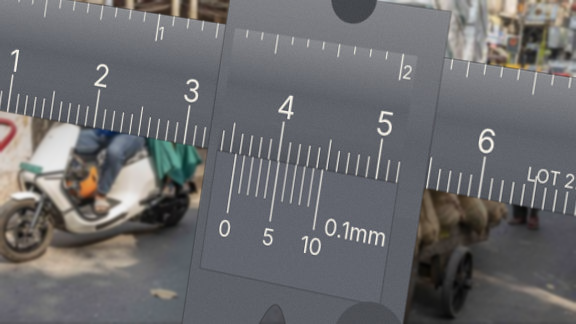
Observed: 35.6 mm
